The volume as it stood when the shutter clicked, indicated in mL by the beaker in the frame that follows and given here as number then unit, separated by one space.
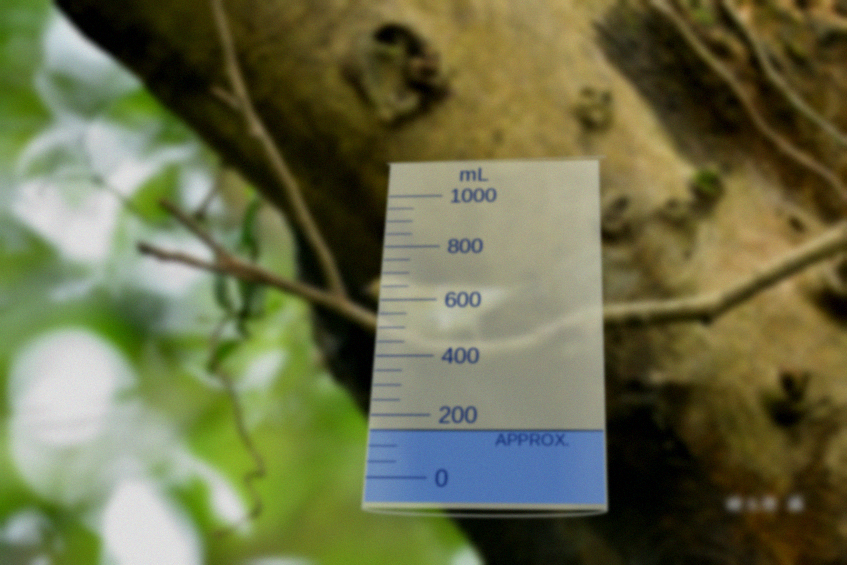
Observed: 150 mL
